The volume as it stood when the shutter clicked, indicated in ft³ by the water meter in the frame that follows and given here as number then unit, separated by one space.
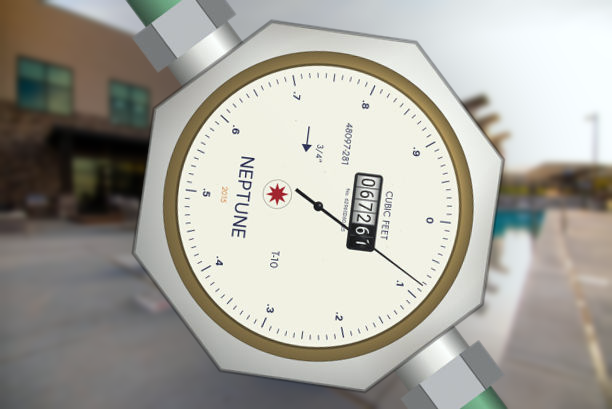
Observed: 67261.08 ft³
